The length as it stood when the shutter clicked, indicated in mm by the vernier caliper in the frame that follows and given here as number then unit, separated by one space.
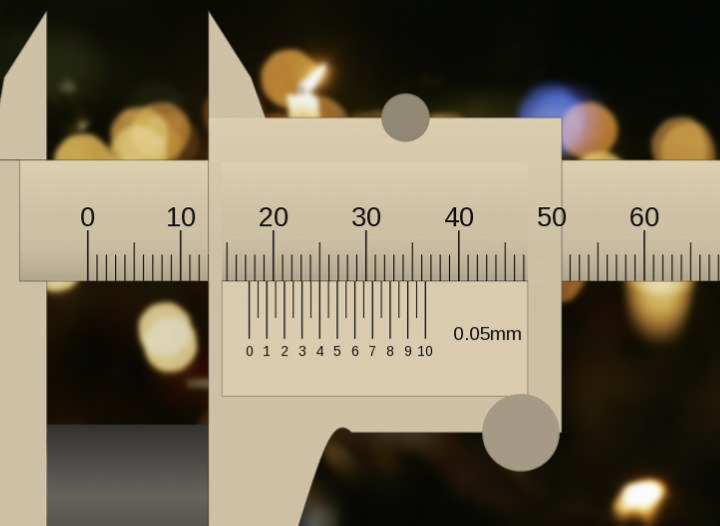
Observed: 17.4 mm
